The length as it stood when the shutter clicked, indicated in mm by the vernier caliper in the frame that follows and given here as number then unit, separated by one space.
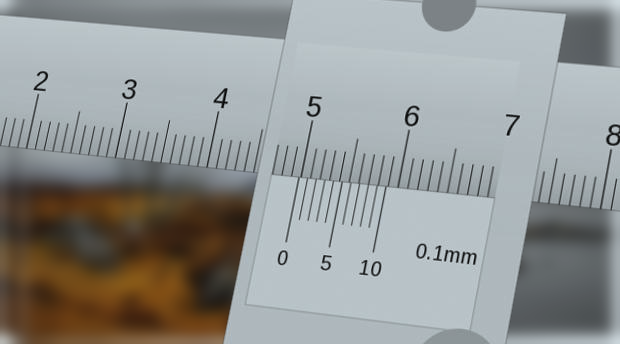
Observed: 49.8 mm
